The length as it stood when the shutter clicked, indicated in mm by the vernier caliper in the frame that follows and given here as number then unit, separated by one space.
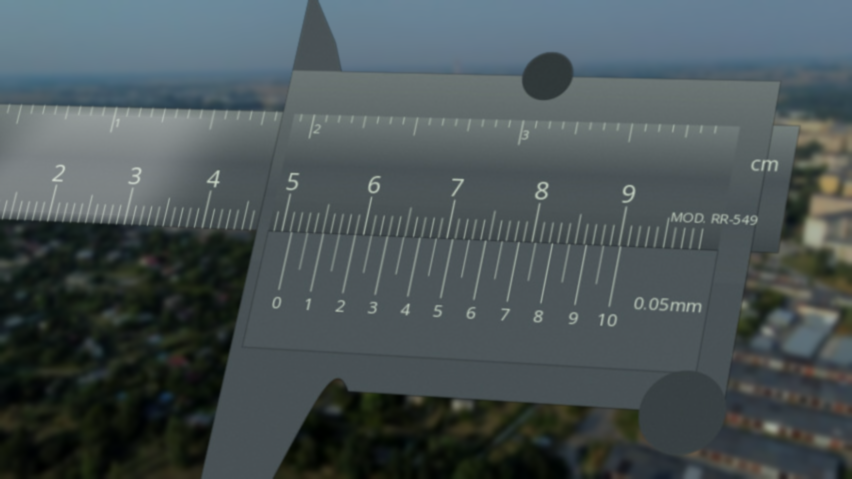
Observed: 51.2 mm
